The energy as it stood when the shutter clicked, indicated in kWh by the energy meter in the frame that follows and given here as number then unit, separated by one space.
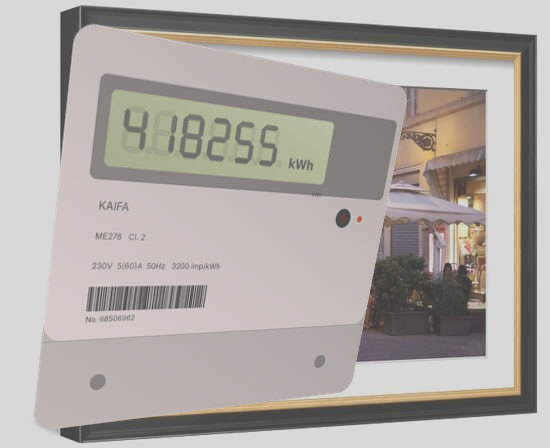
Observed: 418255 kWh
